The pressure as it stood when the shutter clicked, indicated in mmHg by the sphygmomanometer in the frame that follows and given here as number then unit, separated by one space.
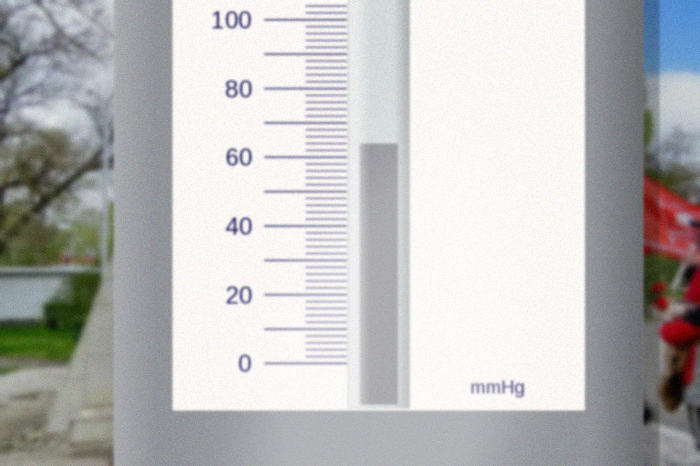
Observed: 64 mmHg
